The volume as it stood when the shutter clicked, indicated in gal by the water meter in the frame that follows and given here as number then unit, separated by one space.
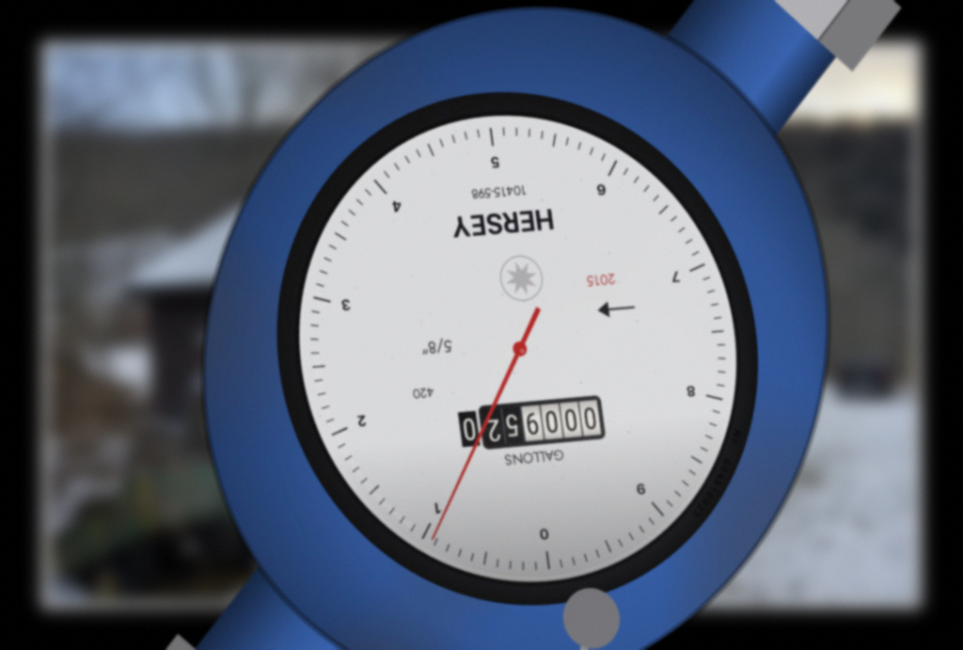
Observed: 9520.9 gal
